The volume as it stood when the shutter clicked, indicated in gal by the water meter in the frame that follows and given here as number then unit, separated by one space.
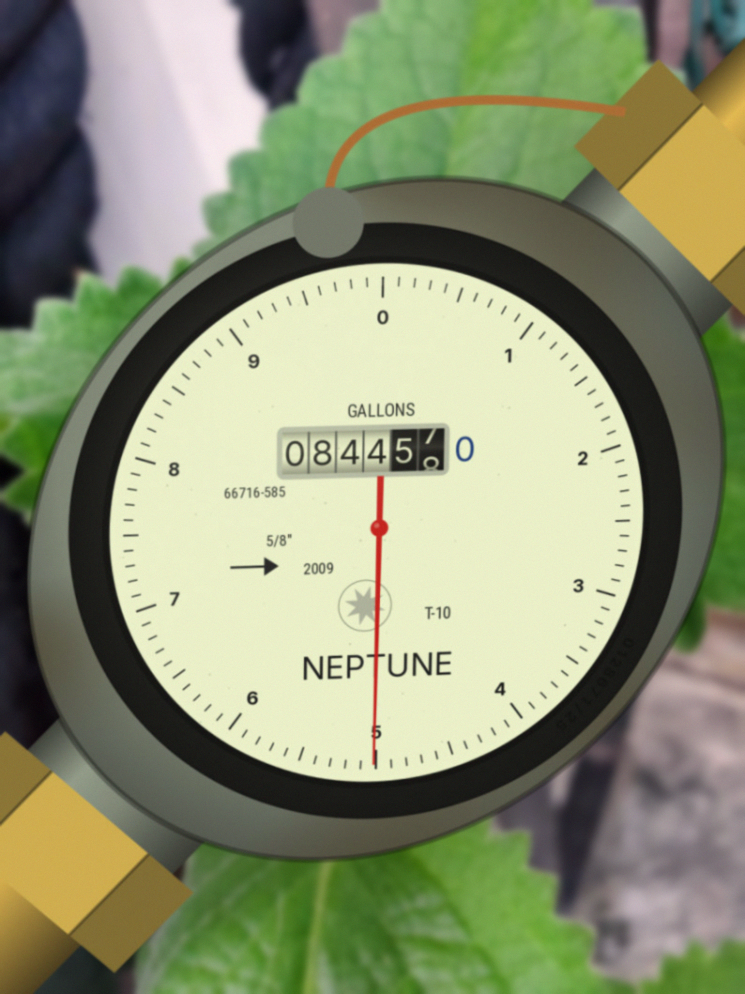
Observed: 844575.0 gal
